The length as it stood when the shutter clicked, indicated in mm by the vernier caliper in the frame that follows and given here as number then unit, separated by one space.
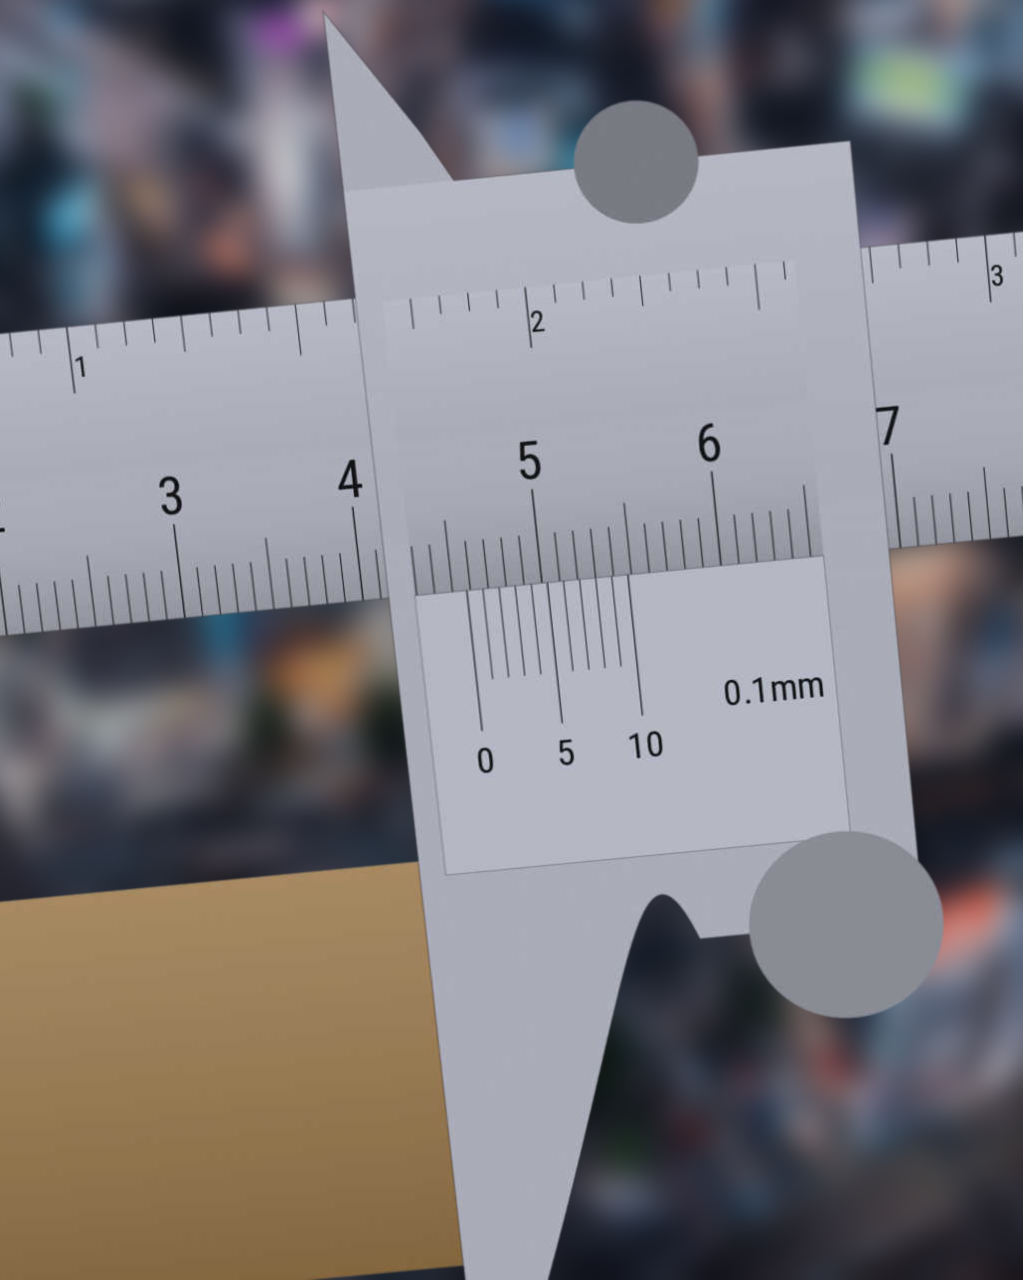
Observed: 45.8 mm
